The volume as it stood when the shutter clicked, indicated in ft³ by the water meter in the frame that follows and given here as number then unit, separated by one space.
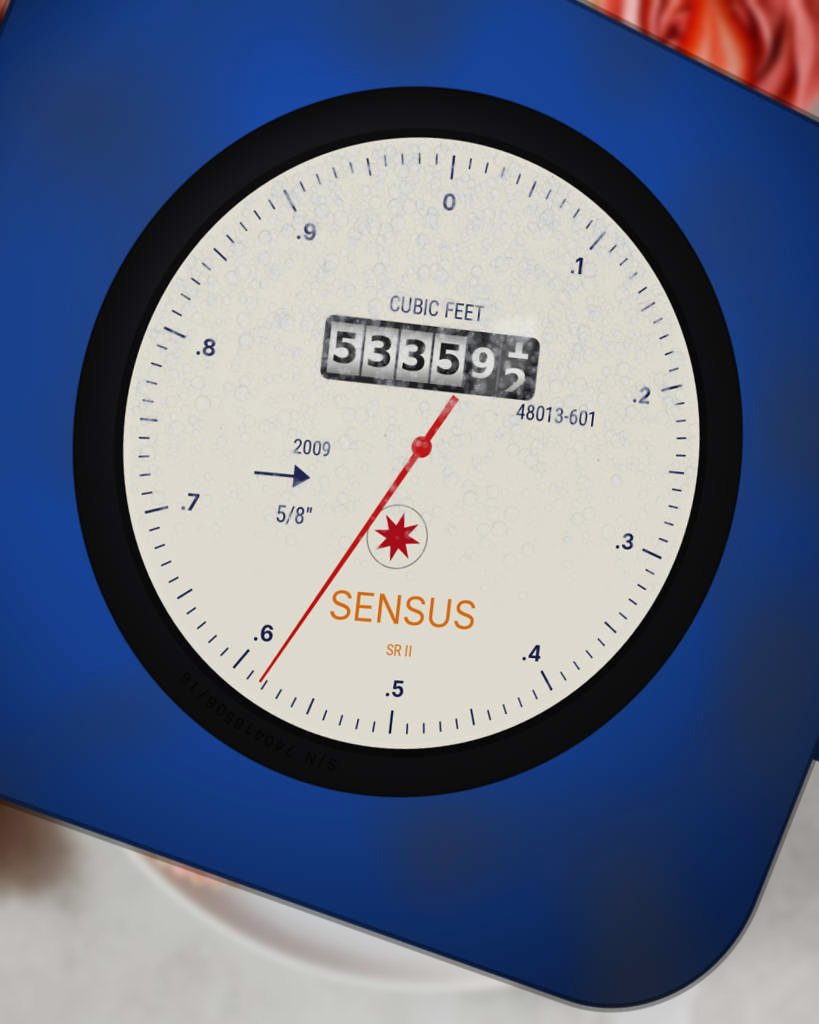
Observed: 533591.58 ft³
